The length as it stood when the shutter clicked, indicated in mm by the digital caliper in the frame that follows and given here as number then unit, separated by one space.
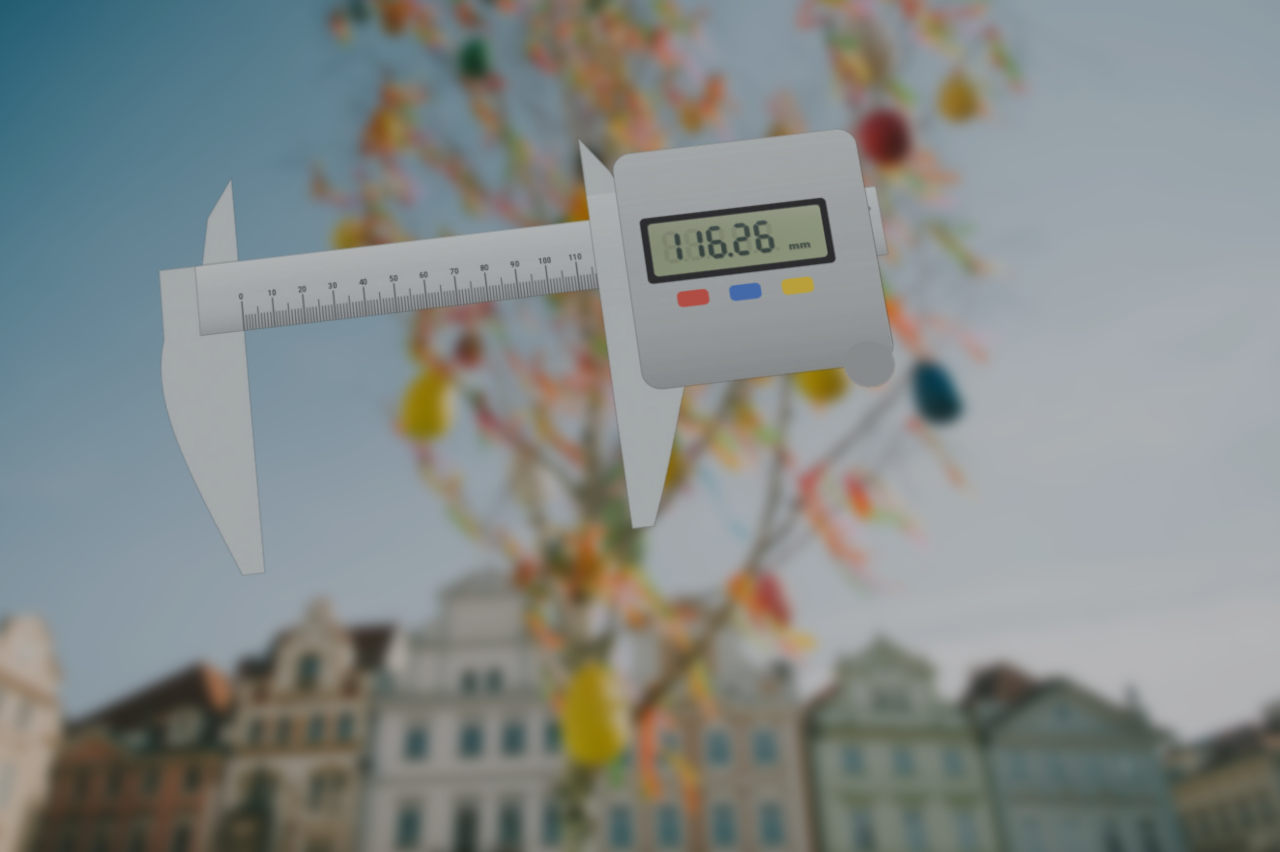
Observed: 116.26 mm
